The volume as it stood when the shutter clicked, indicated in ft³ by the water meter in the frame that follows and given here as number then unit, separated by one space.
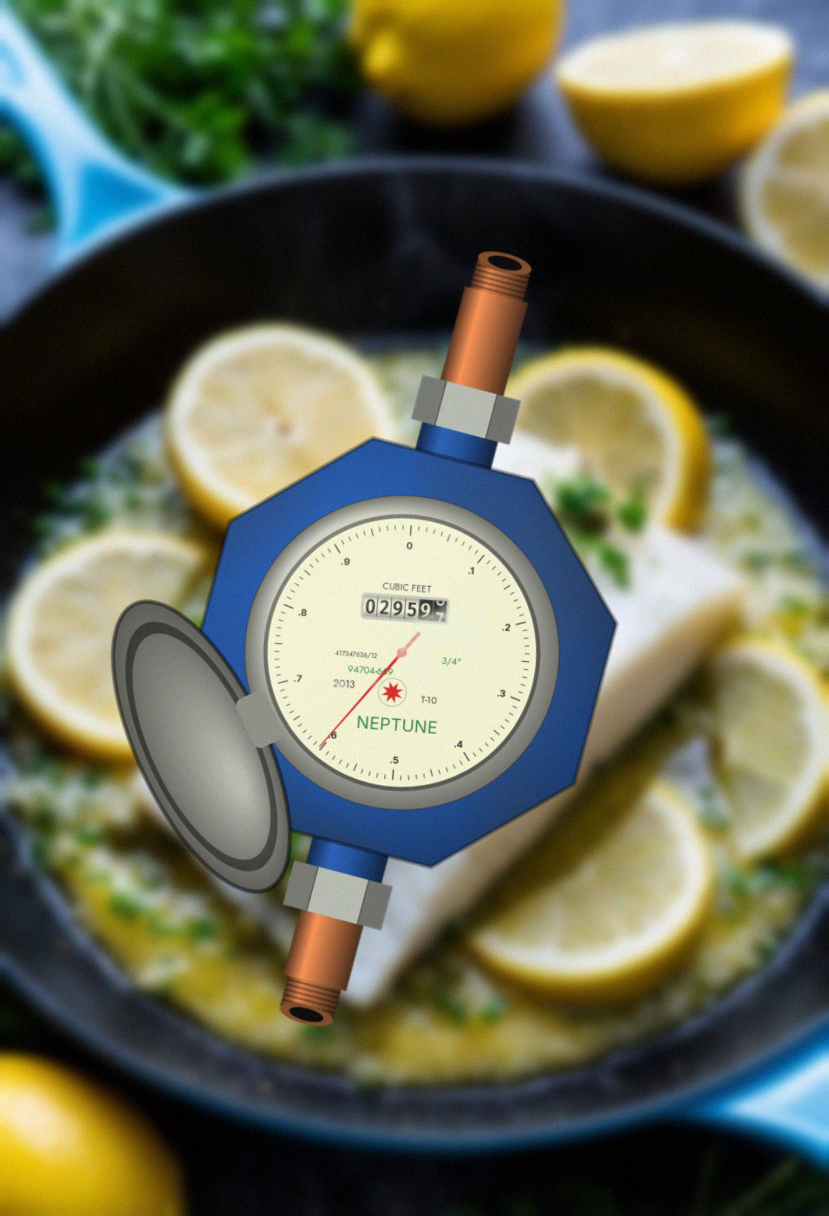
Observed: 29596.60 ft³
